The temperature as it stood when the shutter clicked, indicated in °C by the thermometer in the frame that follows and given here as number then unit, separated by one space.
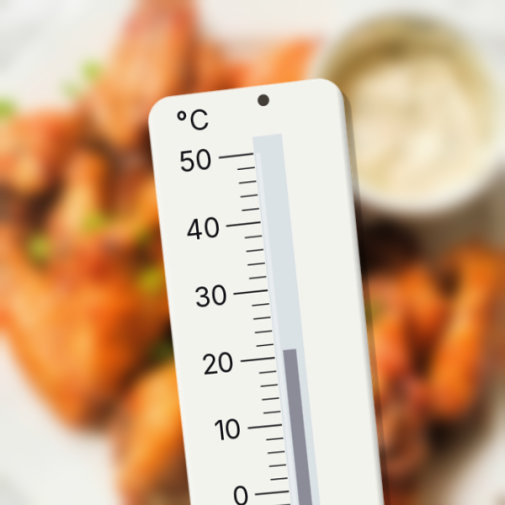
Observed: 21 °C
